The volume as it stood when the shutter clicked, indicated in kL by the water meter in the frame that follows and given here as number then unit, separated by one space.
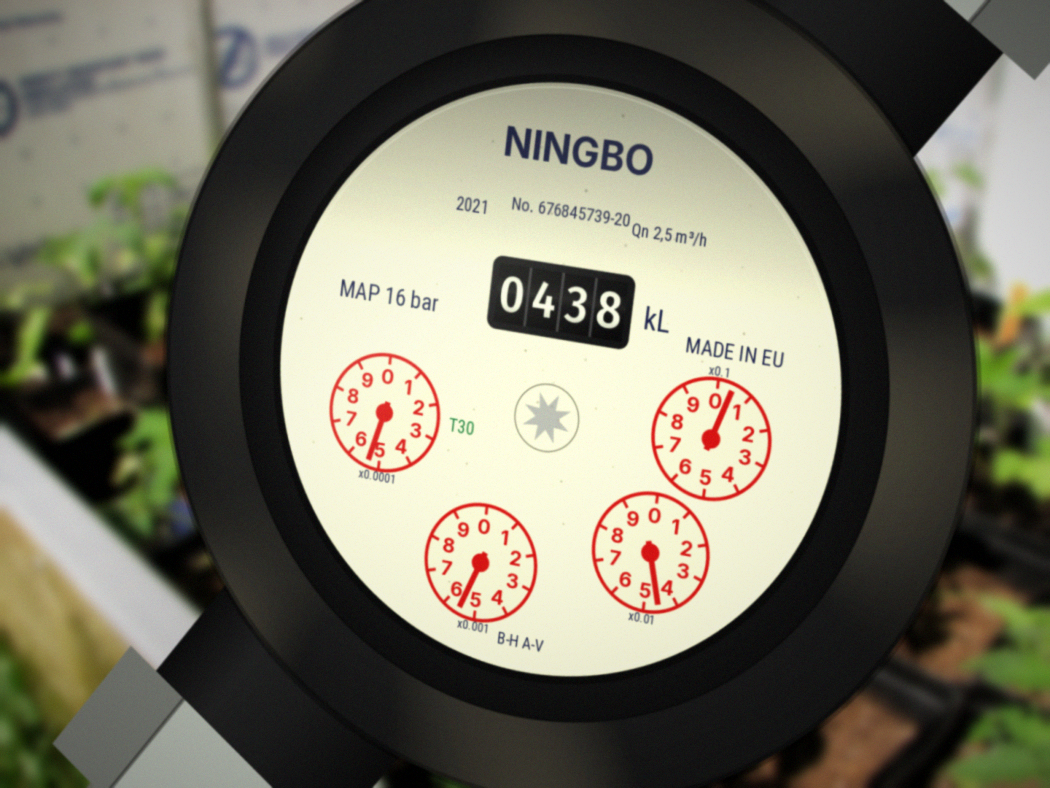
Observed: 438.0455 kL
